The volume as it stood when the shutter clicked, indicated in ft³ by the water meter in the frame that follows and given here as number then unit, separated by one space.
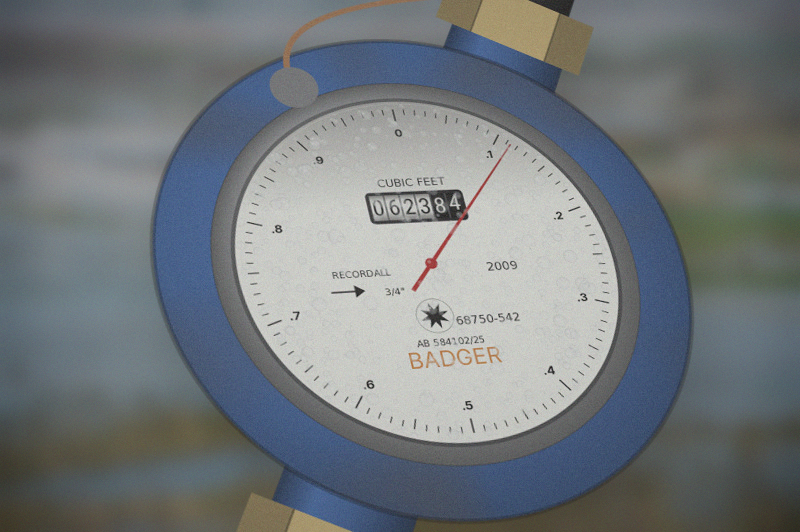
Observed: 62384.11 ft³
